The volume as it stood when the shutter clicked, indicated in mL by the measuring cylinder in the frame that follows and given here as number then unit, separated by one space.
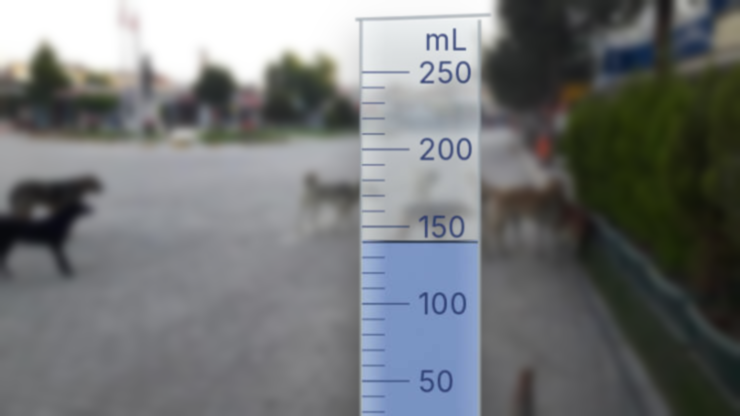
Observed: 140 mL
